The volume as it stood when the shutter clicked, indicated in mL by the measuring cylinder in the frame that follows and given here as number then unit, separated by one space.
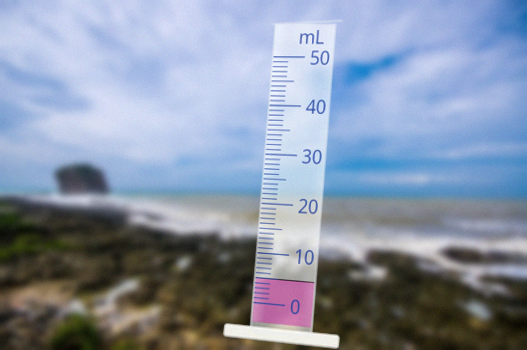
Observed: 5 mL
